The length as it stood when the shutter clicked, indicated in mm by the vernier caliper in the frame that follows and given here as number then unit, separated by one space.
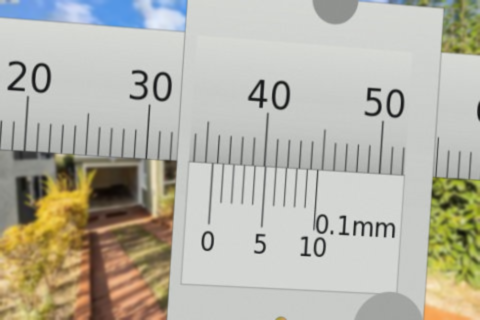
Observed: 35.6 mm
